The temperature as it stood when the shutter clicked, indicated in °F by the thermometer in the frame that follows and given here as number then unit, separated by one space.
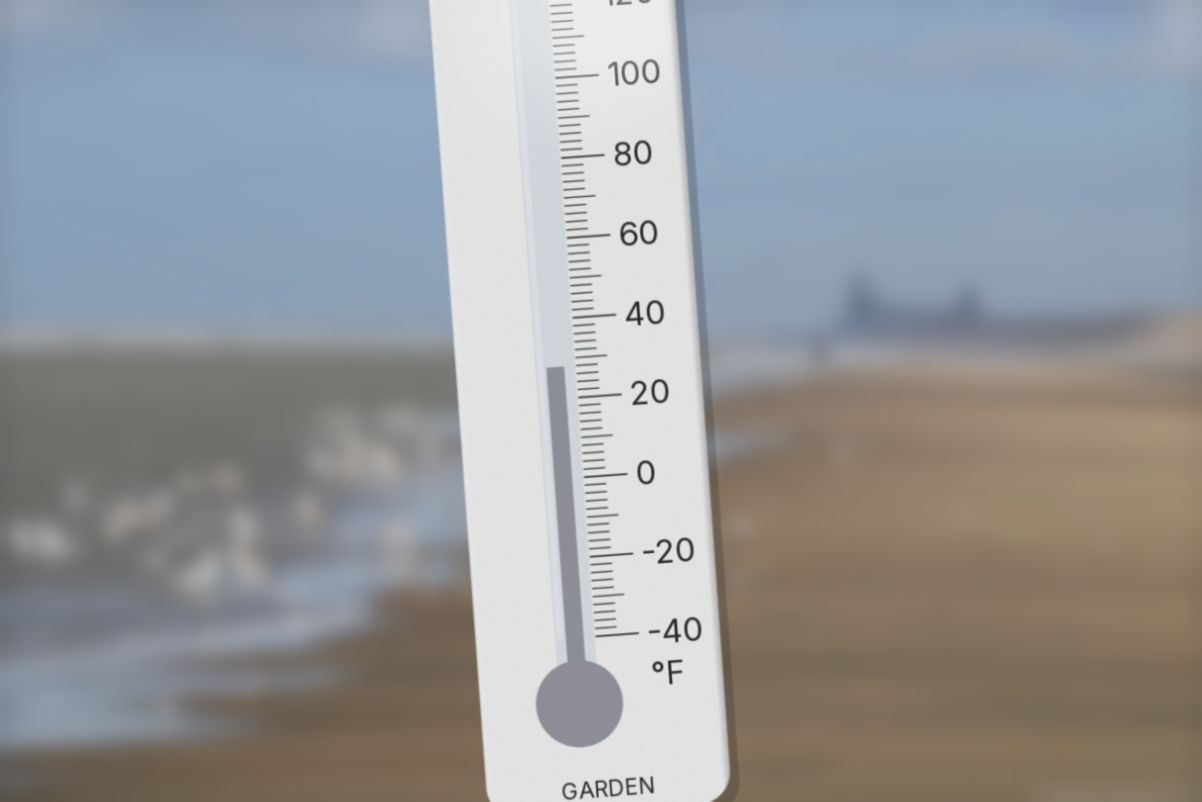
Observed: 28 °F
